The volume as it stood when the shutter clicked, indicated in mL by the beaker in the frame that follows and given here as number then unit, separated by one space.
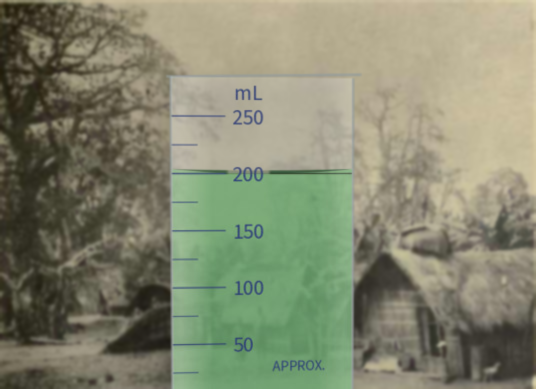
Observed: 200 mL
